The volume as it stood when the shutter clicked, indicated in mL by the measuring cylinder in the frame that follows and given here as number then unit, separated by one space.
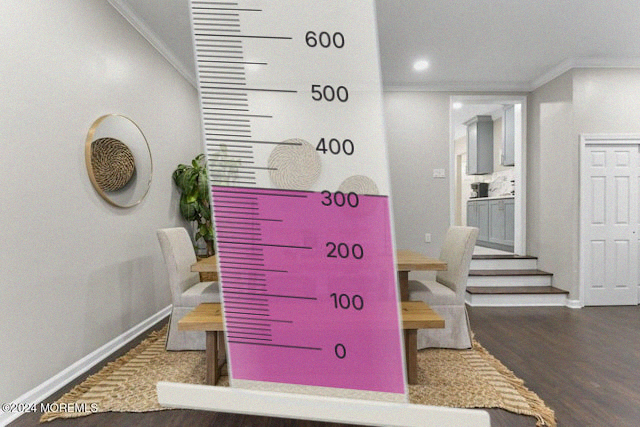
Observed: 310 mL
